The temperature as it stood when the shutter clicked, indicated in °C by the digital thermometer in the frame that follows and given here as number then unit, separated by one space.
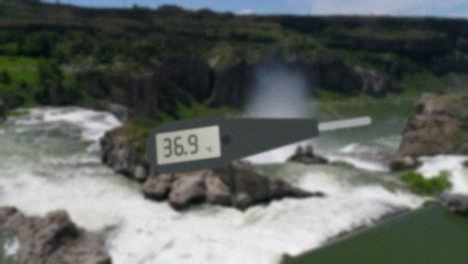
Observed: 36.9 °C
